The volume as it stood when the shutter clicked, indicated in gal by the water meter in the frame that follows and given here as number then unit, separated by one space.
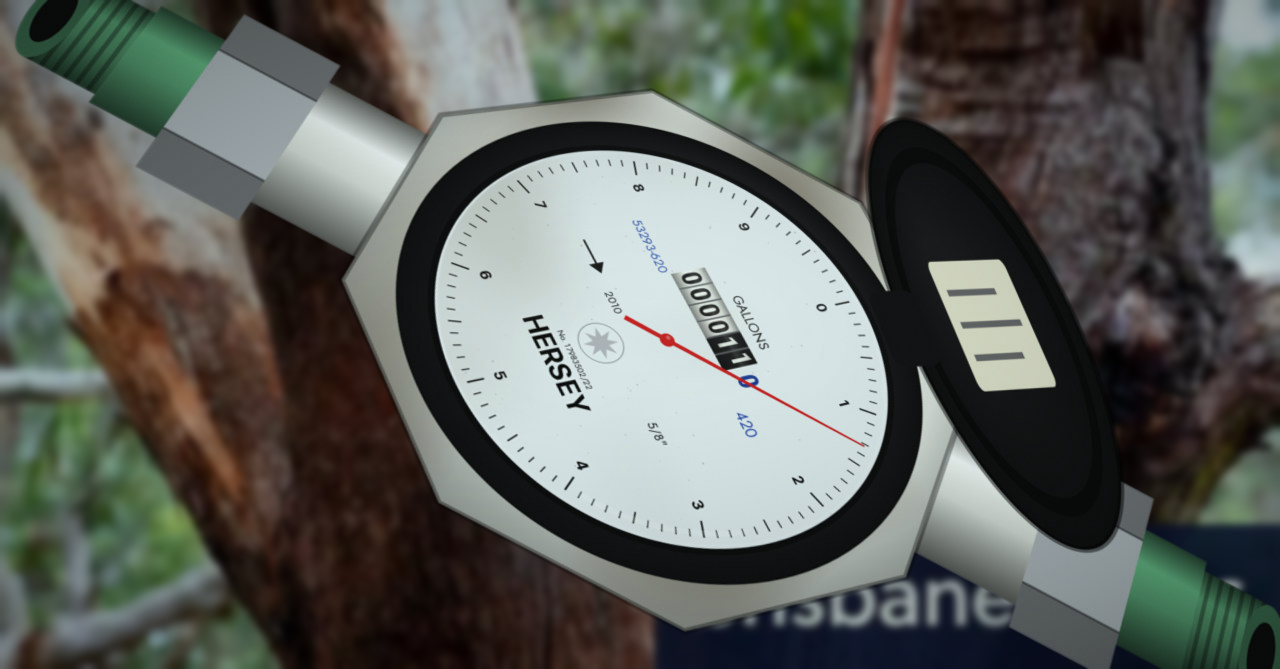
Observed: 111.3 gal
